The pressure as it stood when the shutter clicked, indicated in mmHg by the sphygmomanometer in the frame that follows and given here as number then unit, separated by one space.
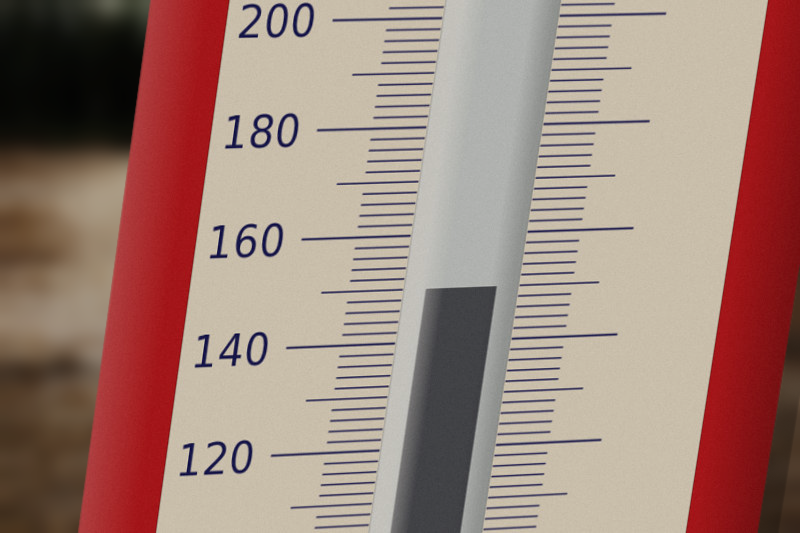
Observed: 150 mmHg
